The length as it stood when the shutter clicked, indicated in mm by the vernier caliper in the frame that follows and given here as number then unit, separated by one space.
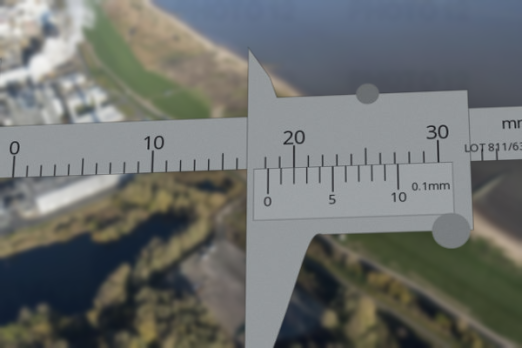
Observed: 18.2 mm
